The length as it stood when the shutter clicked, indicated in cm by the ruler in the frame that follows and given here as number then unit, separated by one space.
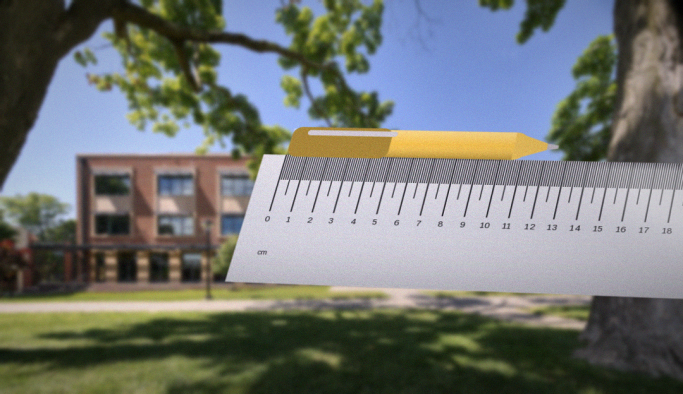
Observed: 12.5 cm
